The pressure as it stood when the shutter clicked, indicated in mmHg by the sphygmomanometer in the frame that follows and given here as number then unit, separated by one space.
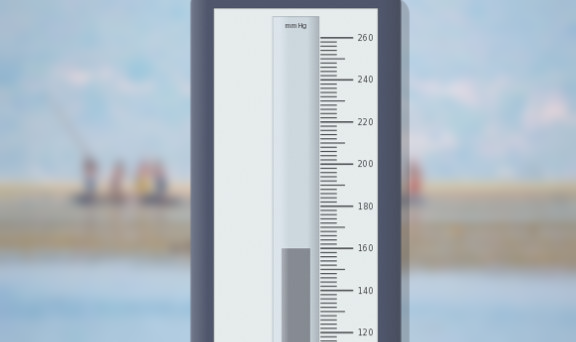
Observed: 160 mmHg
